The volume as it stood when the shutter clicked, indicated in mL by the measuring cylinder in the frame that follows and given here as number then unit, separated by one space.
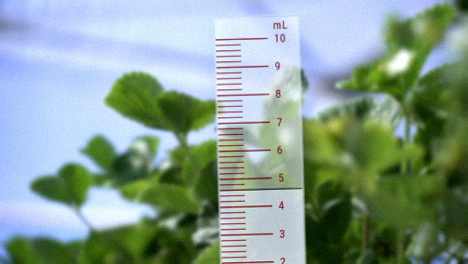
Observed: 4.6 mL
